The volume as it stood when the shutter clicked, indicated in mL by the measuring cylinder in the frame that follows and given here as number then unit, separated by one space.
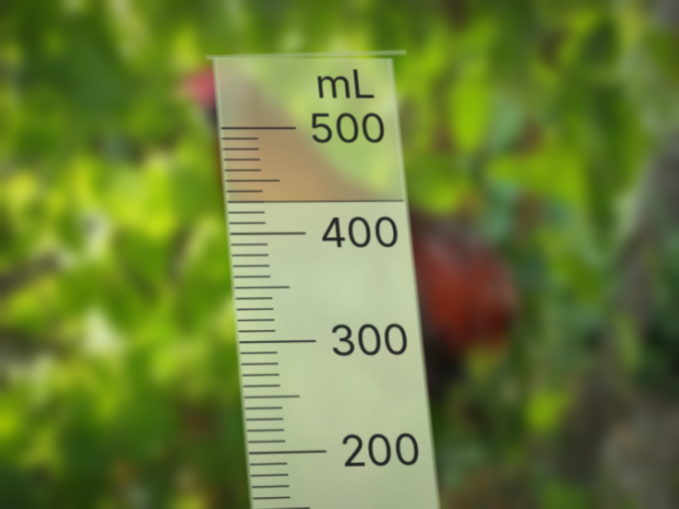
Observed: 430 mL
